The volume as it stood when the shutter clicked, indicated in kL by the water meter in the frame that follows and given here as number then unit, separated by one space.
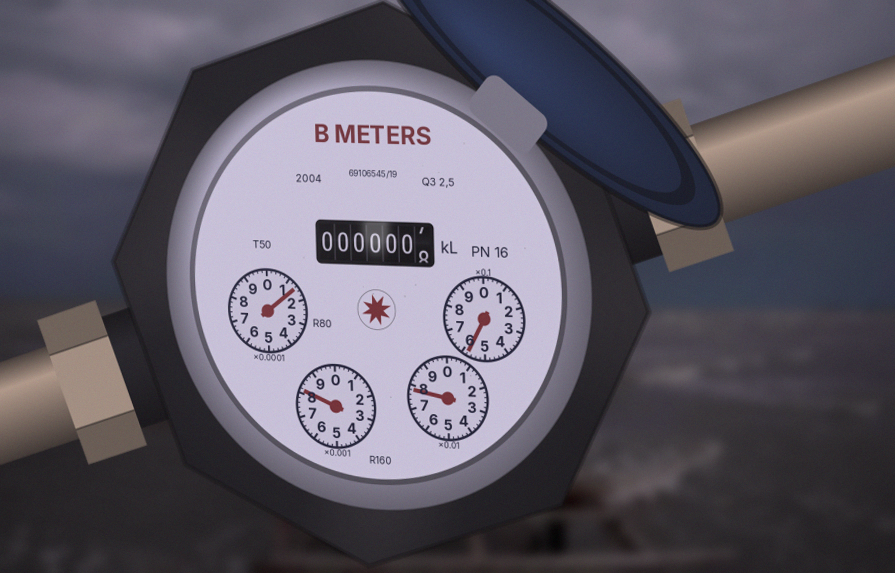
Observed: 7.5781 kL
